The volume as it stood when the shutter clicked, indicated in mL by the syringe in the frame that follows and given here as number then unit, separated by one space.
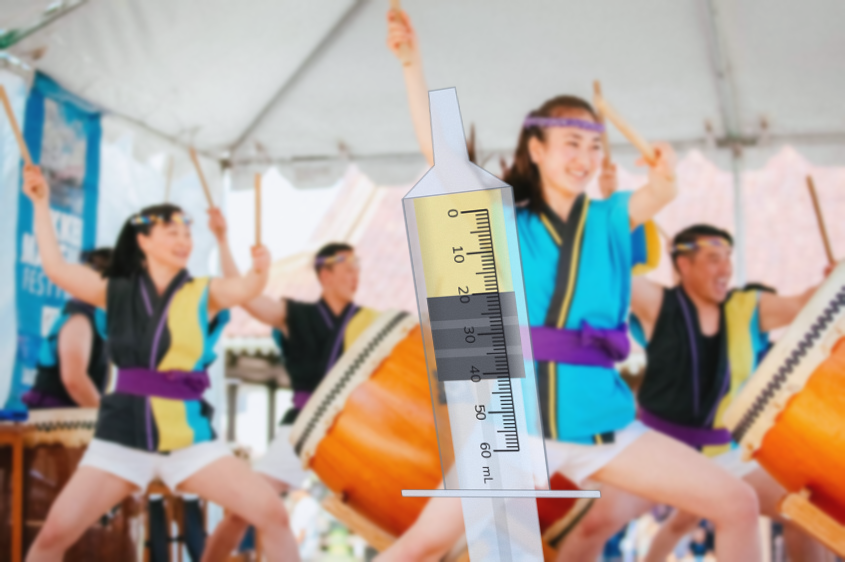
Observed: 20 mL
